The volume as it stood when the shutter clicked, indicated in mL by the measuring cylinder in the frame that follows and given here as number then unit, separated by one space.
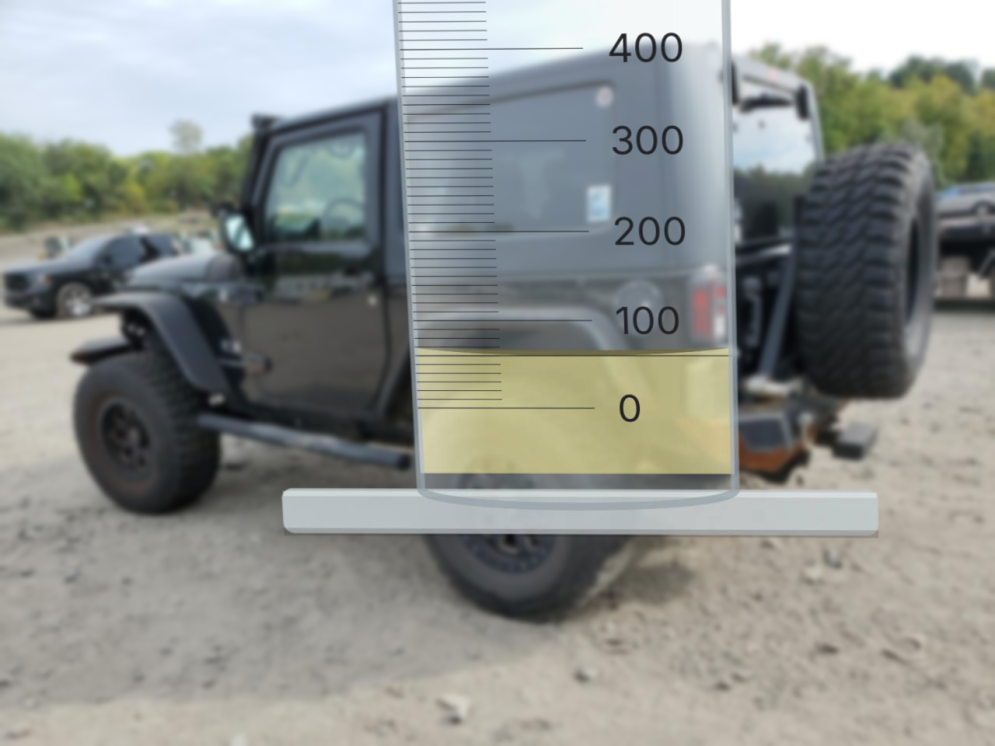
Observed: 60 mL
